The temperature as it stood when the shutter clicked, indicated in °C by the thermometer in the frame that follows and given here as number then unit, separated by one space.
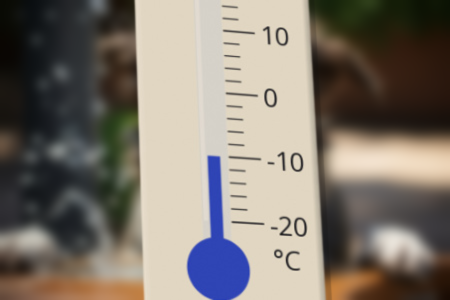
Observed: -10 °C
